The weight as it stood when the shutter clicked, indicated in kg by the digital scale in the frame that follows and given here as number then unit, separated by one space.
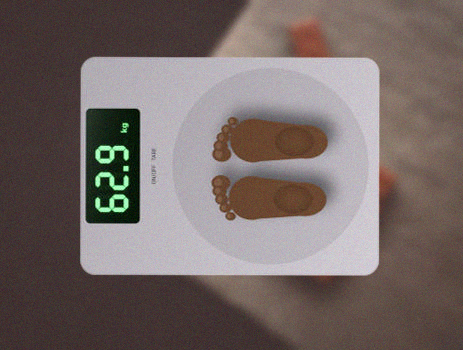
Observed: 62.9 kg
